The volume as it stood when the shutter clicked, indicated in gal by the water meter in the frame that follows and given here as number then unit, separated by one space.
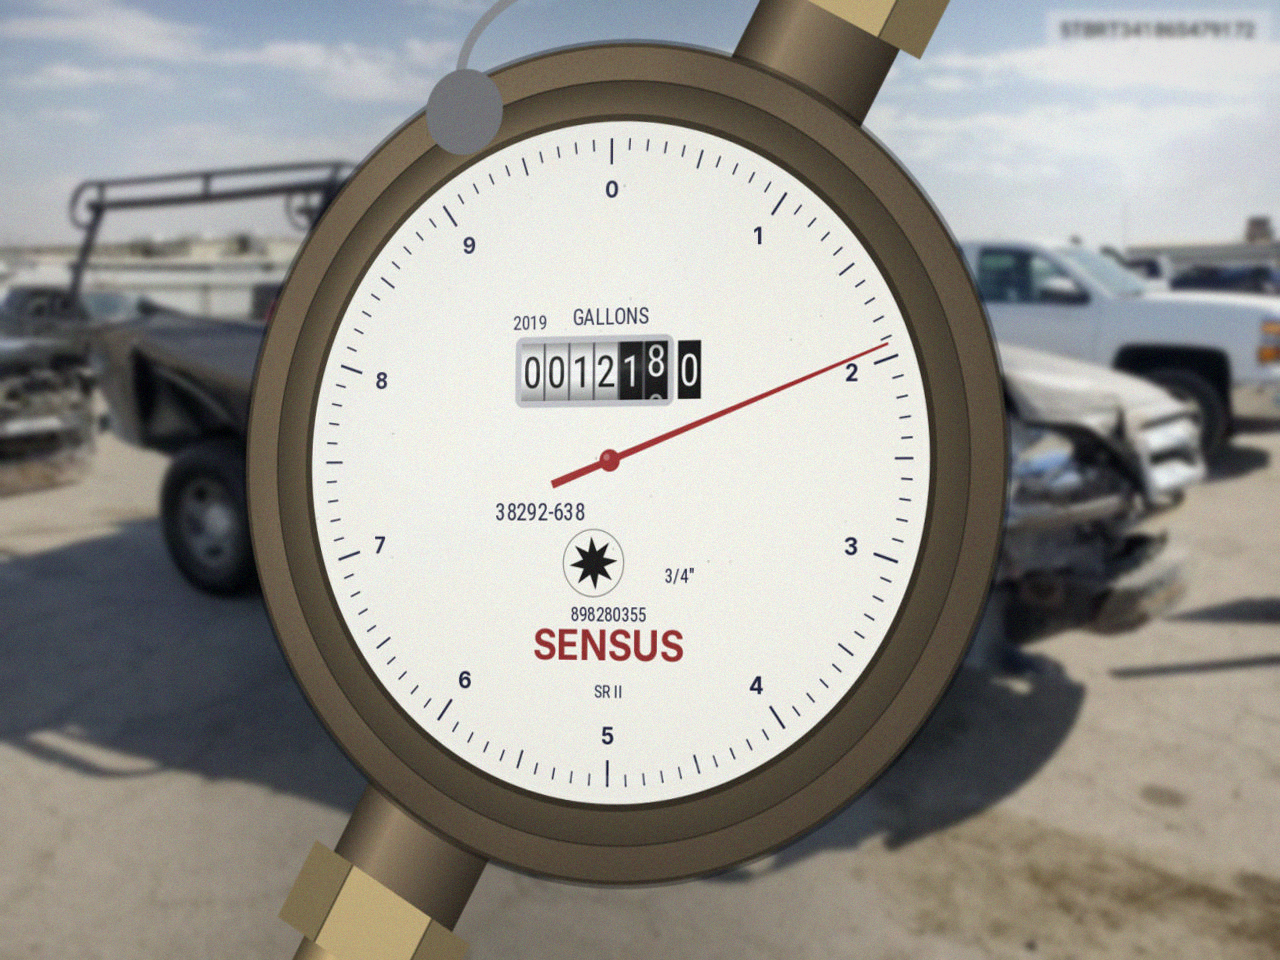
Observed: 12181.9 gal
